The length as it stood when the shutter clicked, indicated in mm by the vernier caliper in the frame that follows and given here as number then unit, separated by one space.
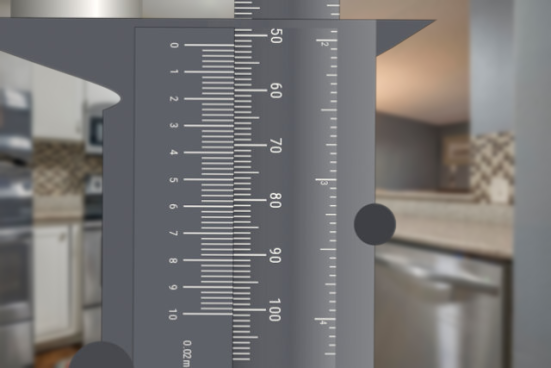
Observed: 51.8 mm
